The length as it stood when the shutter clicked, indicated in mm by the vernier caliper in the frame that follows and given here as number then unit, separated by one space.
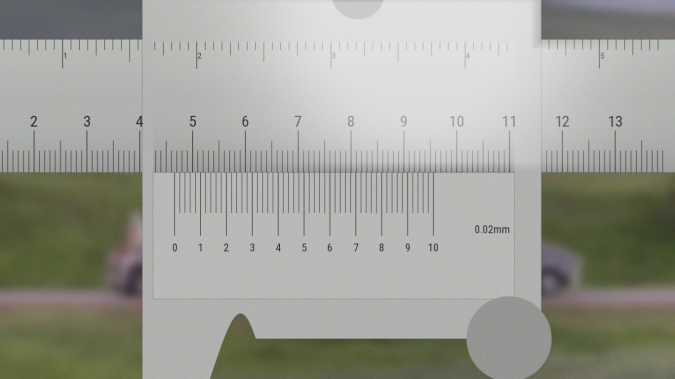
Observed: 46.6 mm
